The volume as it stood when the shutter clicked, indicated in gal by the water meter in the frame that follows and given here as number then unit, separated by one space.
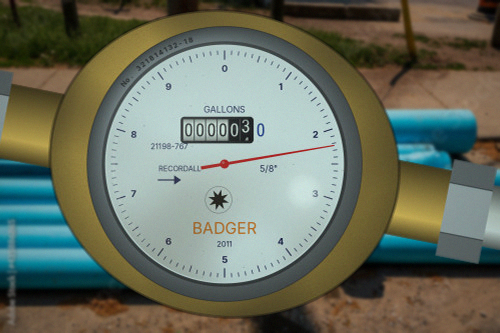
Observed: 32.2 gal
